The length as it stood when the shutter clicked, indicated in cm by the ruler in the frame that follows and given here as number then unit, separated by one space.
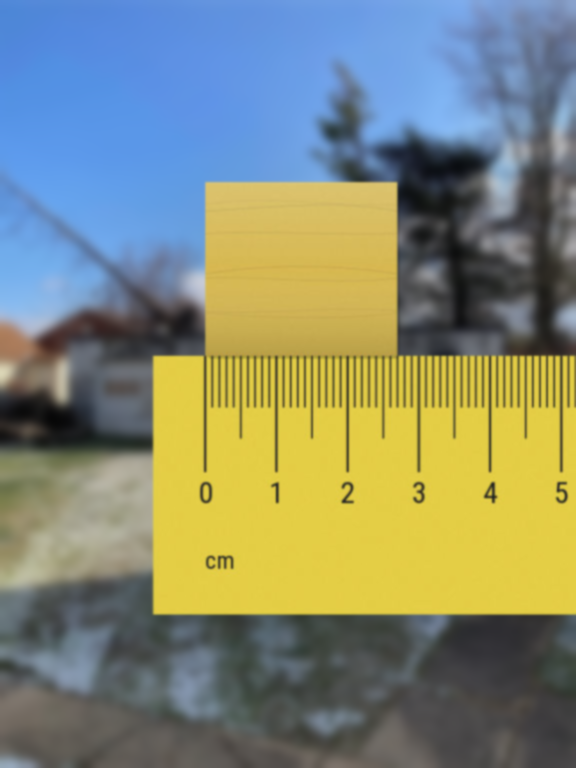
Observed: 2.7 cm
